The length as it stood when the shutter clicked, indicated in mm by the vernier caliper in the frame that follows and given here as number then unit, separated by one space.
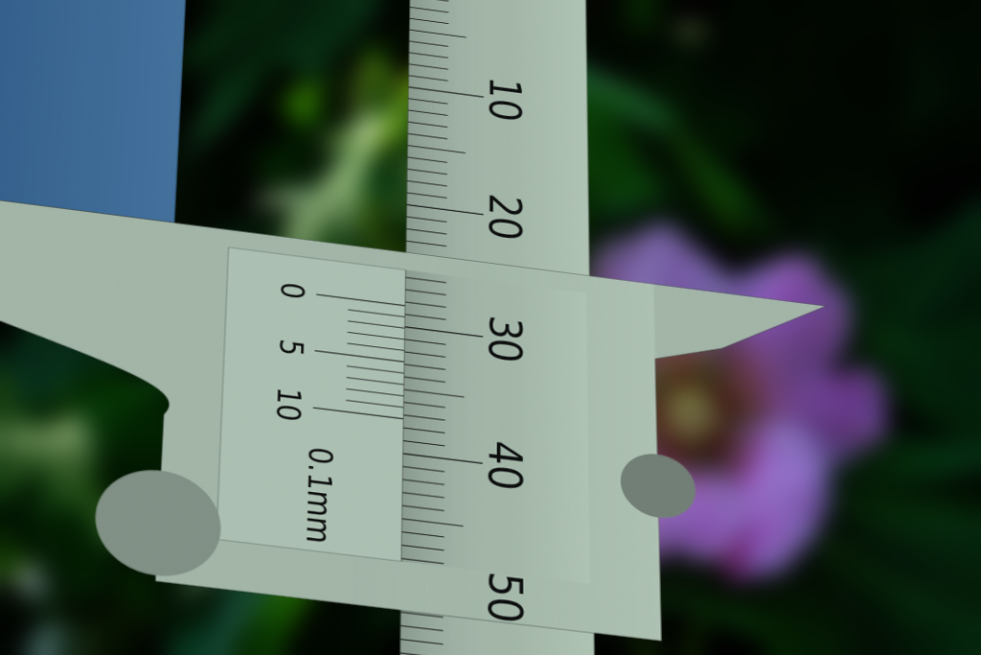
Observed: 28.3 mm
